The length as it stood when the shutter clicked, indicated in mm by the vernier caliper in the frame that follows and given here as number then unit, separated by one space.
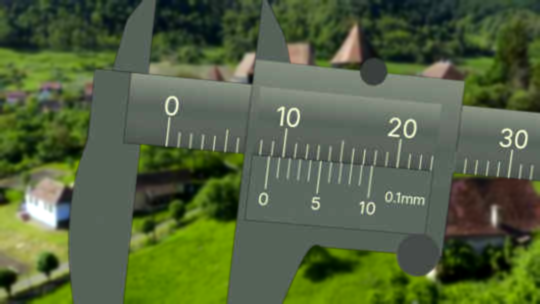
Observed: 8.8 mm
